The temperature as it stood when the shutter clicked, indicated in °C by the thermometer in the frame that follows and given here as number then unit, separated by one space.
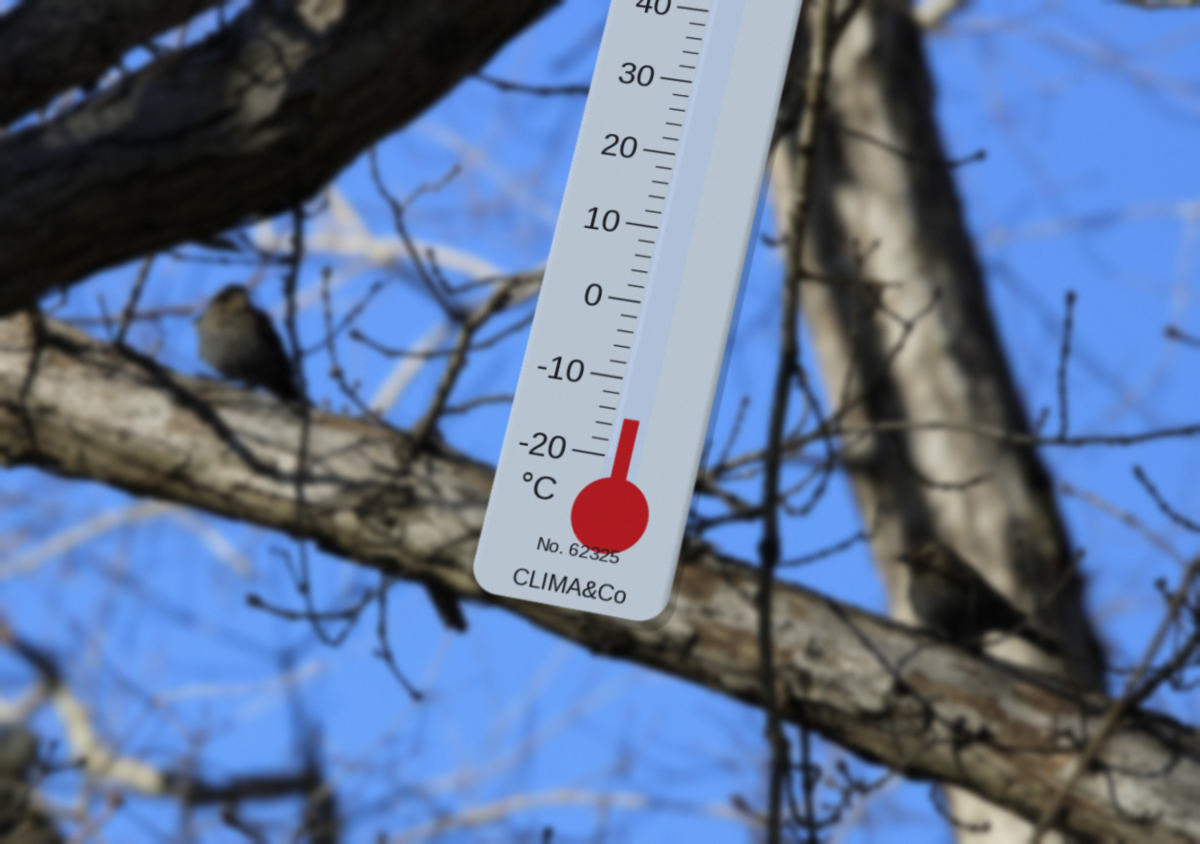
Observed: -15 °C
